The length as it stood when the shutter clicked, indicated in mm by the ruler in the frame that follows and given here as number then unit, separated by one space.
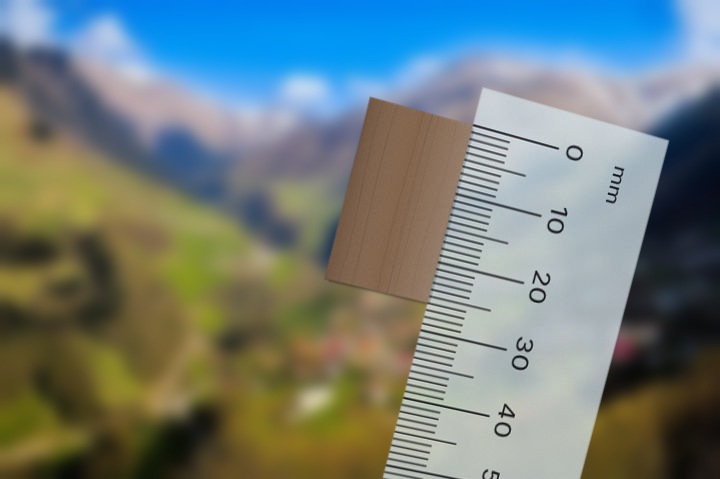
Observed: 26 mm
